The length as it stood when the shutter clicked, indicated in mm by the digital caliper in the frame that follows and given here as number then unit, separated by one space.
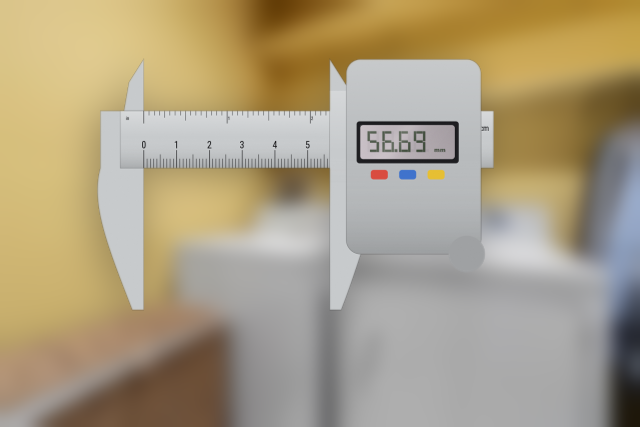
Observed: 56.69 mm
